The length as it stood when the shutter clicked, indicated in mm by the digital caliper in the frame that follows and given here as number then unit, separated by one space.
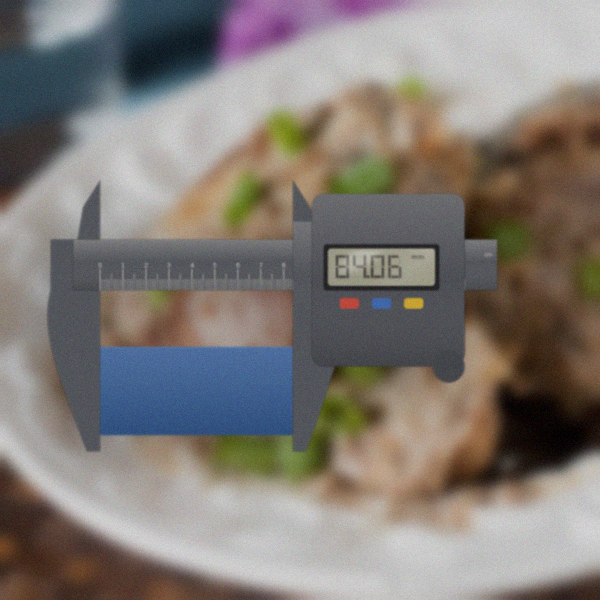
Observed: 84.06 mm
